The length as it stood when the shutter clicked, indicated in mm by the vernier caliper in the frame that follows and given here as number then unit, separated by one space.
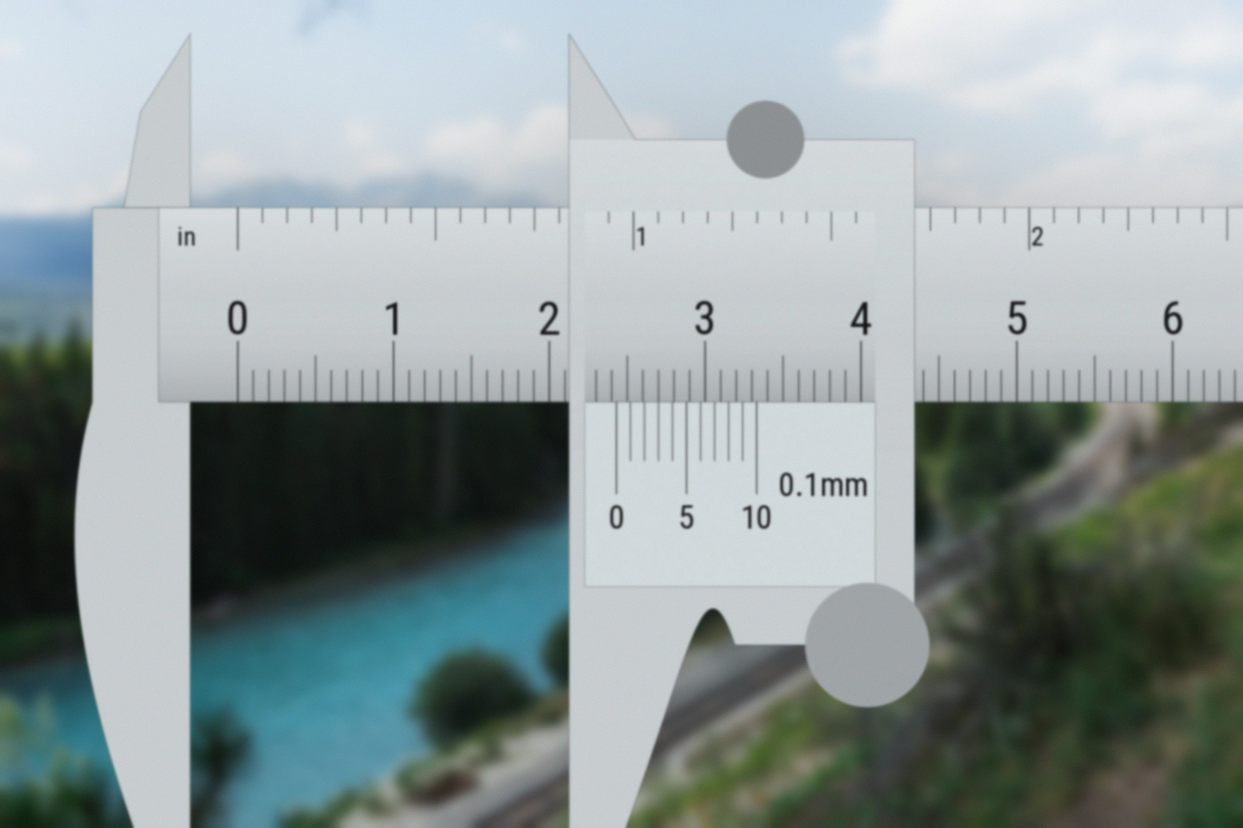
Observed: 24.3 mm
